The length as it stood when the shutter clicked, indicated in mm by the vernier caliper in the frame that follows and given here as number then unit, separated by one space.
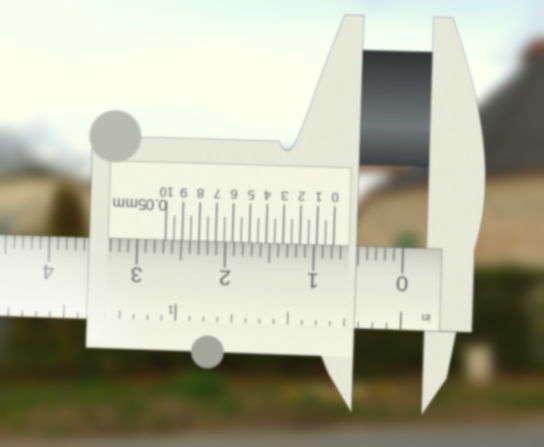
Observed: 7.8 mm
